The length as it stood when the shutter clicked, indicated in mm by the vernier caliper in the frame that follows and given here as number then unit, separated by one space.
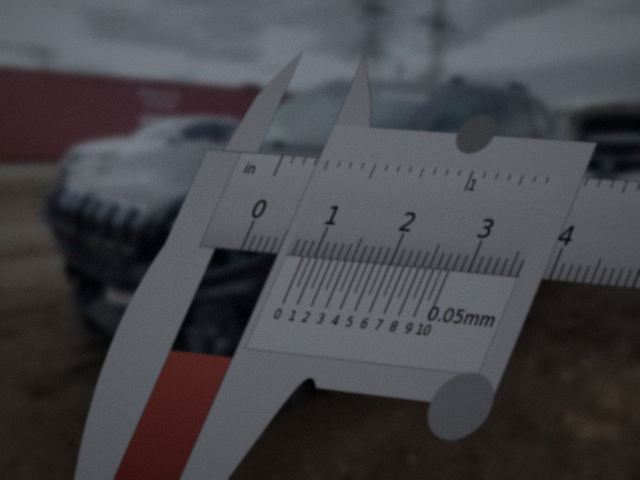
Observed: 8.5 mm
